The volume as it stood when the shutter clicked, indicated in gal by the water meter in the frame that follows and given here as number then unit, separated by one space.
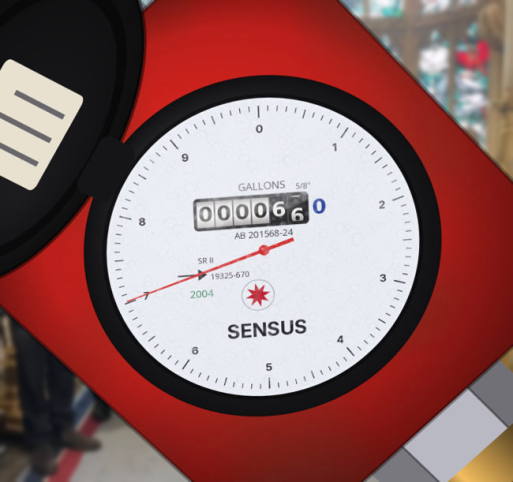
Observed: 657.0 gal
